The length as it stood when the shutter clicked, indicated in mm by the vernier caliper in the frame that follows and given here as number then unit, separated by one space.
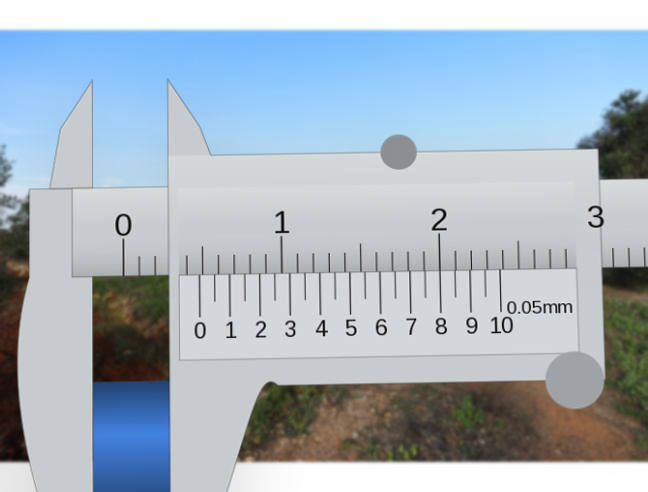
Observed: 4.8 mm
